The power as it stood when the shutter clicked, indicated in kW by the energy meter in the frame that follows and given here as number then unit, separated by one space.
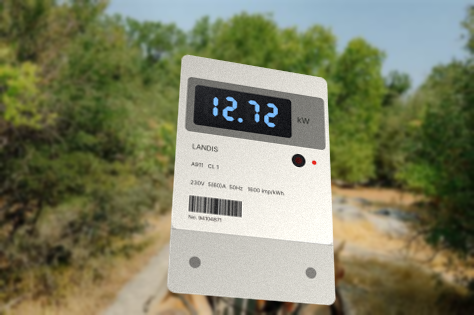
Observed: 12.72 kW
